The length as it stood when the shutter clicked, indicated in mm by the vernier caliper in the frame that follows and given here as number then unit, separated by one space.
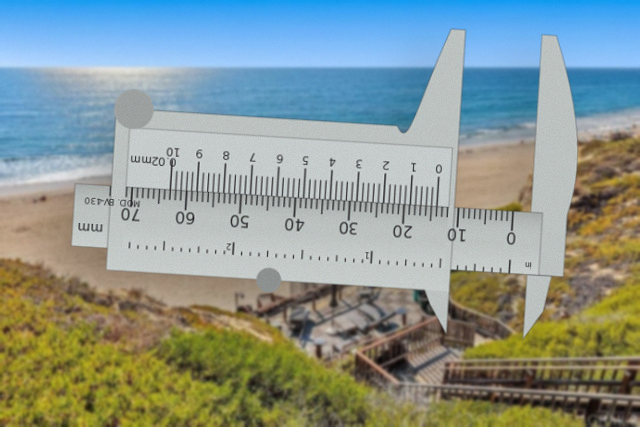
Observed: 14.0 mm
